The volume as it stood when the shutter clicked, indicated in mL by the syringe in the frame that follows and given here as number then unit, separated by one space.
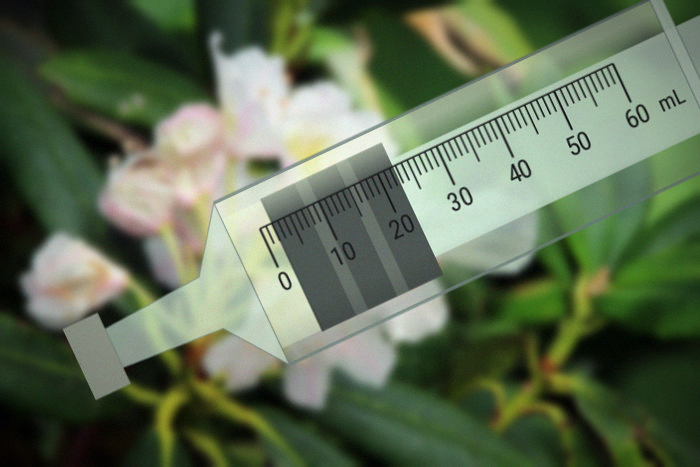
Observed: 2 mL
